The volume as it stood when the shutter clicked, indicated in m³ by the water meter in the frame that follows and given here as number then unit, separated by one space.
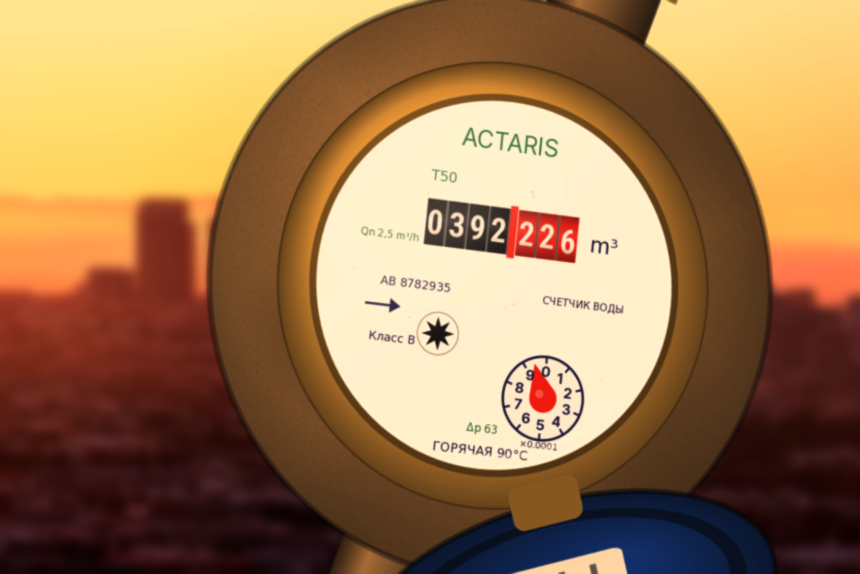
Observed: 392.2259 m³
